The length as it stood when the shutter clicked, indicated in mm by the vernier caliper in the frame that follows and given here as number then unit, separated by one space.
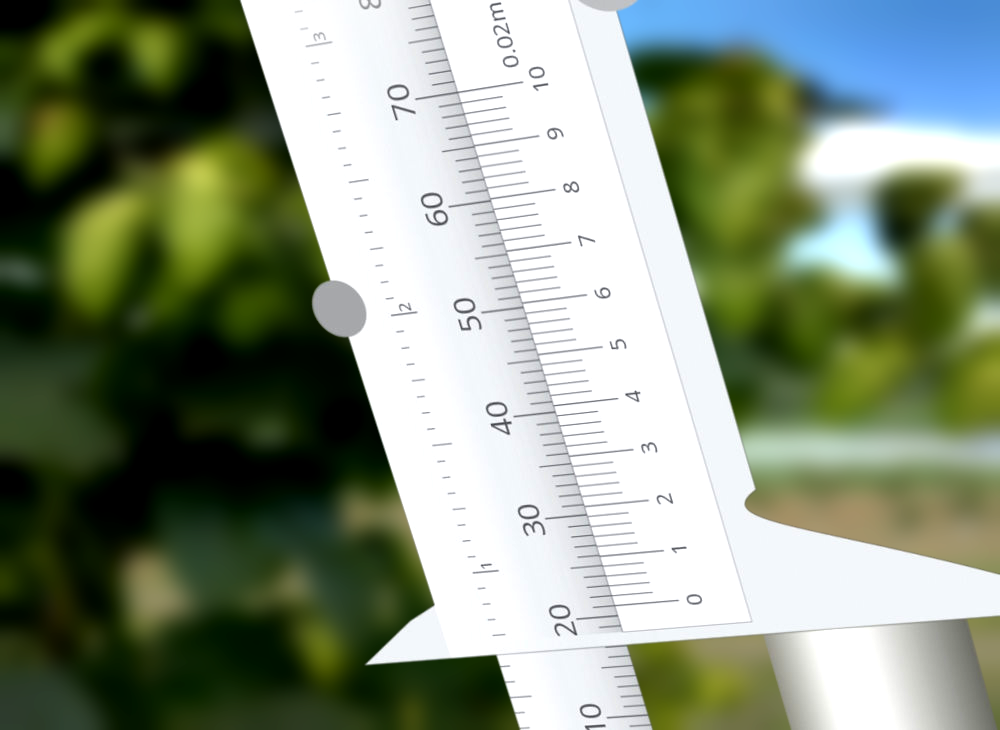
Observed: 21.0 mm
